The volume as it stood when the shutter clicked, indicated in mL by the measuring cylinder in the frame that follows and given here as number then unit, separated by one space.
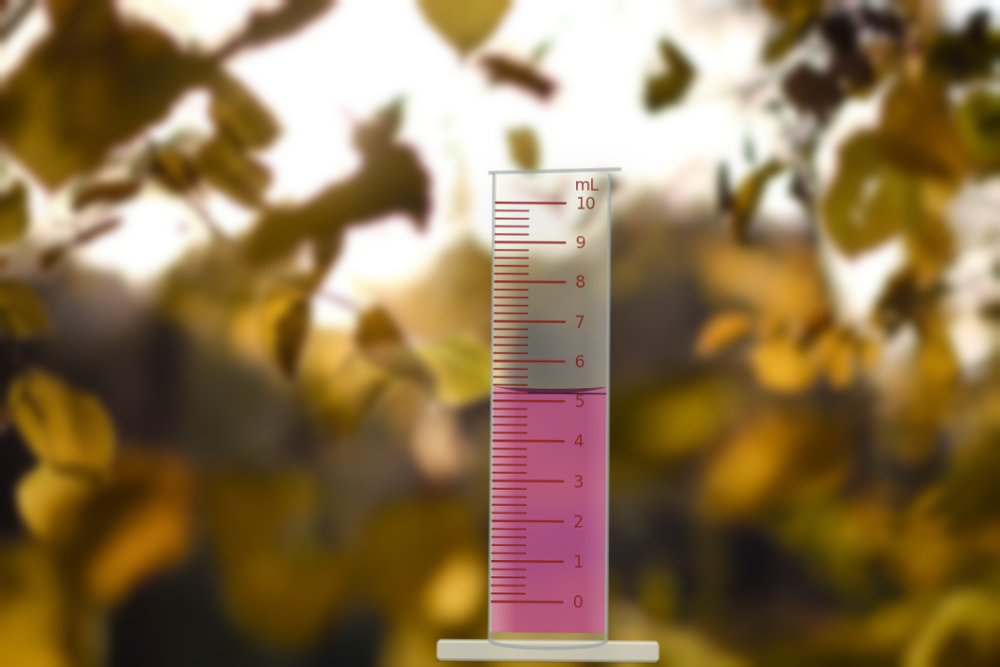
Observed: 5.2 mL
